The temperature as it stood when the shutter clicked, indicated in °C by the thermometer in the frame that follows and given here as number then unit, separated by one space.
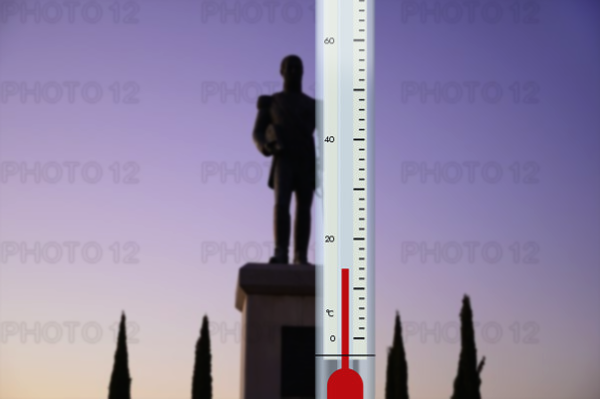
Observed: 14 °C
